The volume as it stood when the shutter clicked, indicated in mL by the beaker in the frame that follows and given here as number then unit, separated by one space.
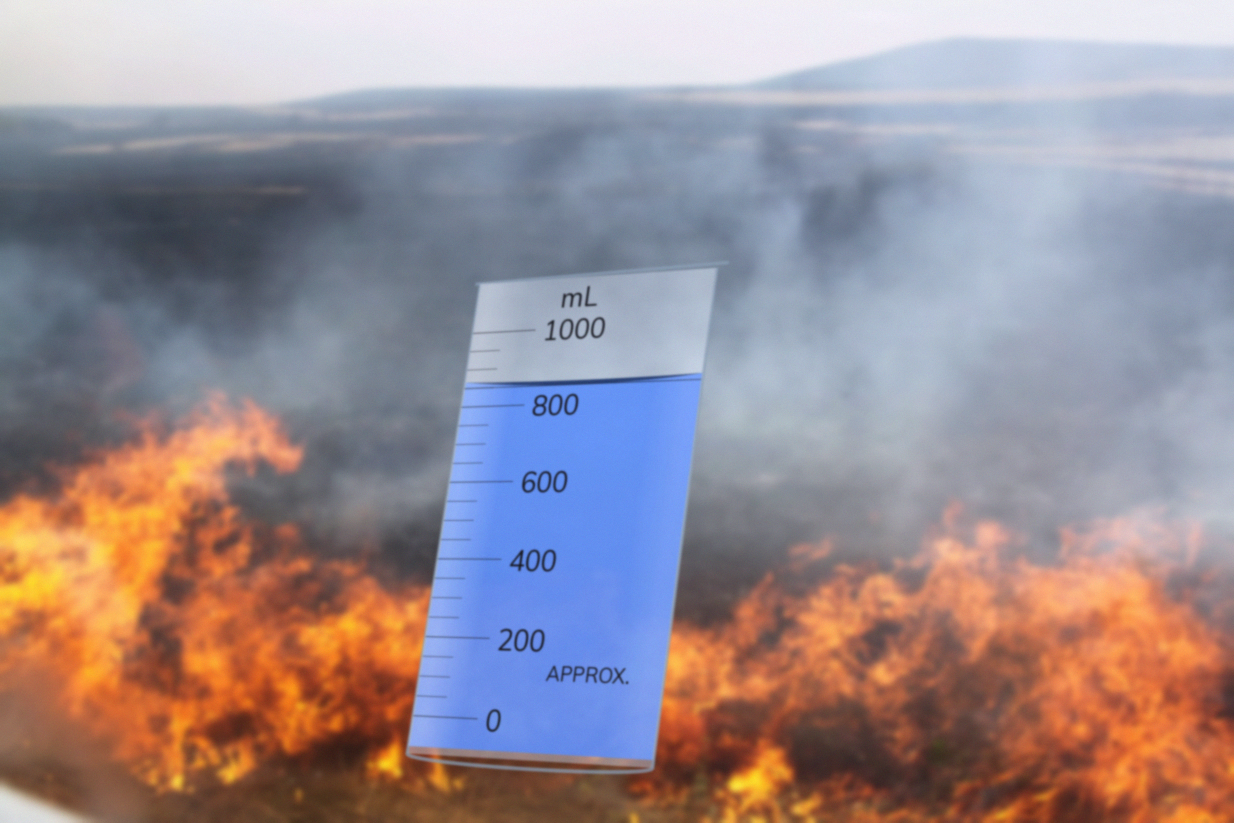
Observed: 850 mL
